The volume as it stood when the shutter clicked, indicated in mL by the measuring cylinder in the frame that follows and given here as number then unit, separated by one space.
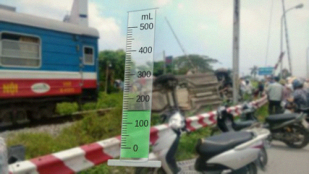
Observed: 150 mL
